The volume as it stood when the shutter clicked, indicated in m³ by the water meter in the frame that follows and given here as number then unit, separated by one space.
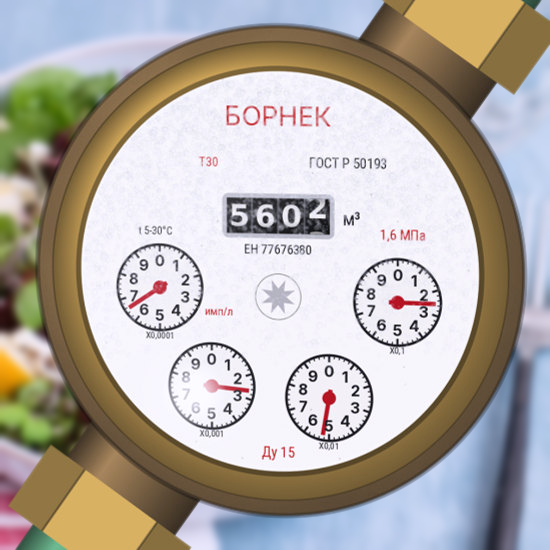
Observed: 5602.2526 m³
